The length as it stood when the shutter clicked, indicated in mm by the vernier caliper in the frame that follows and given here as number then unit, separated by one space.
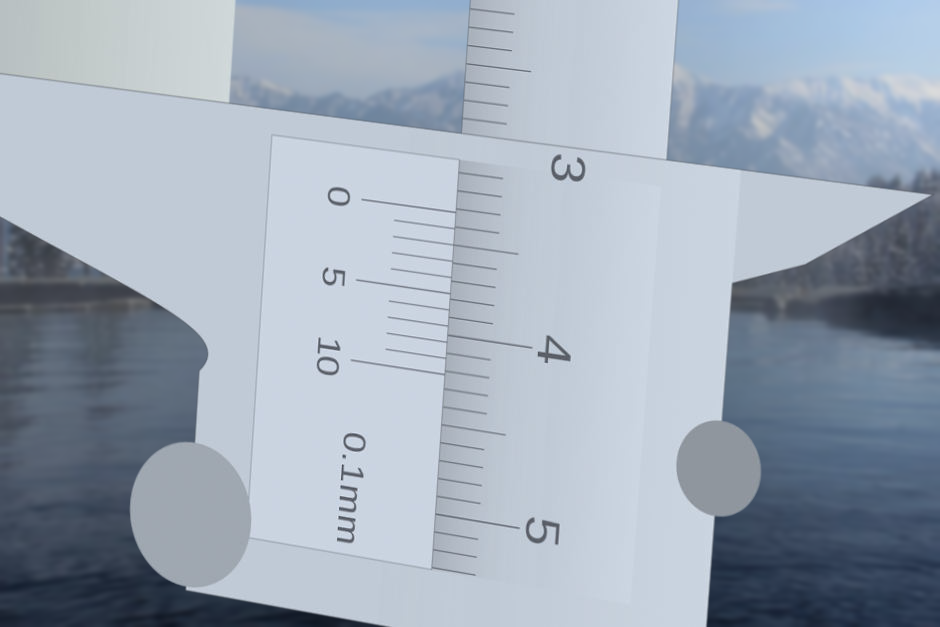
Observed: 33.2 mm
